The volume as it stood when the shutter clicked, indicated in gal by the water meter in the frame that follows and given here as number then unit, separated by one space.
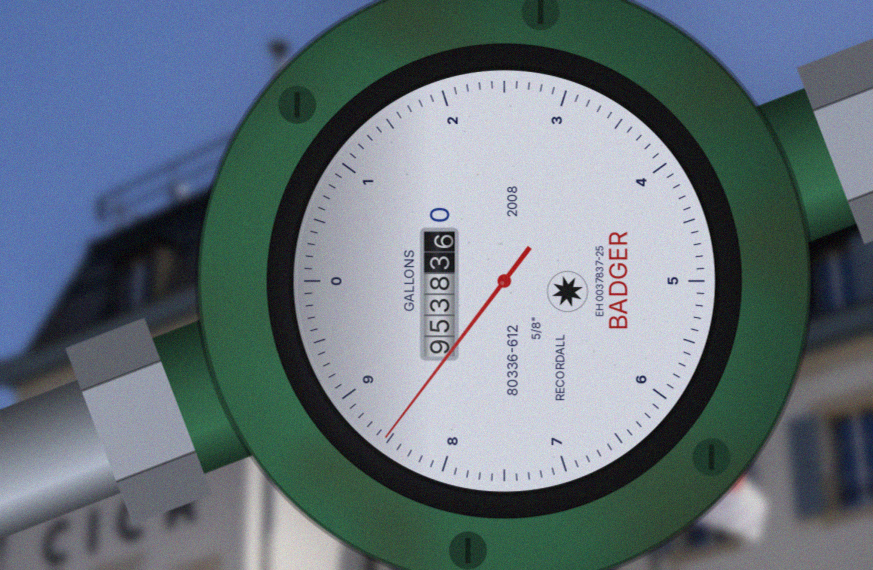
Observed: 9538358.5 gal
